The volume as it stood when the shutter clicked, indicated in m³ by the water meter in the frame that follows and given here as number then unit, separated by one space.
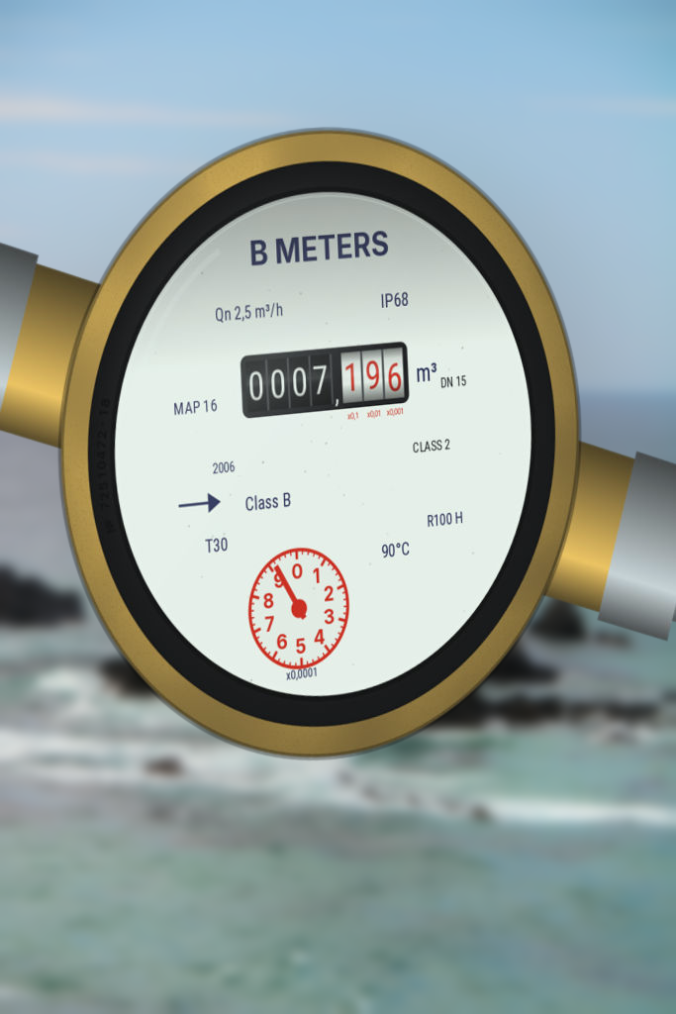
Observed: 7.1959 m³
